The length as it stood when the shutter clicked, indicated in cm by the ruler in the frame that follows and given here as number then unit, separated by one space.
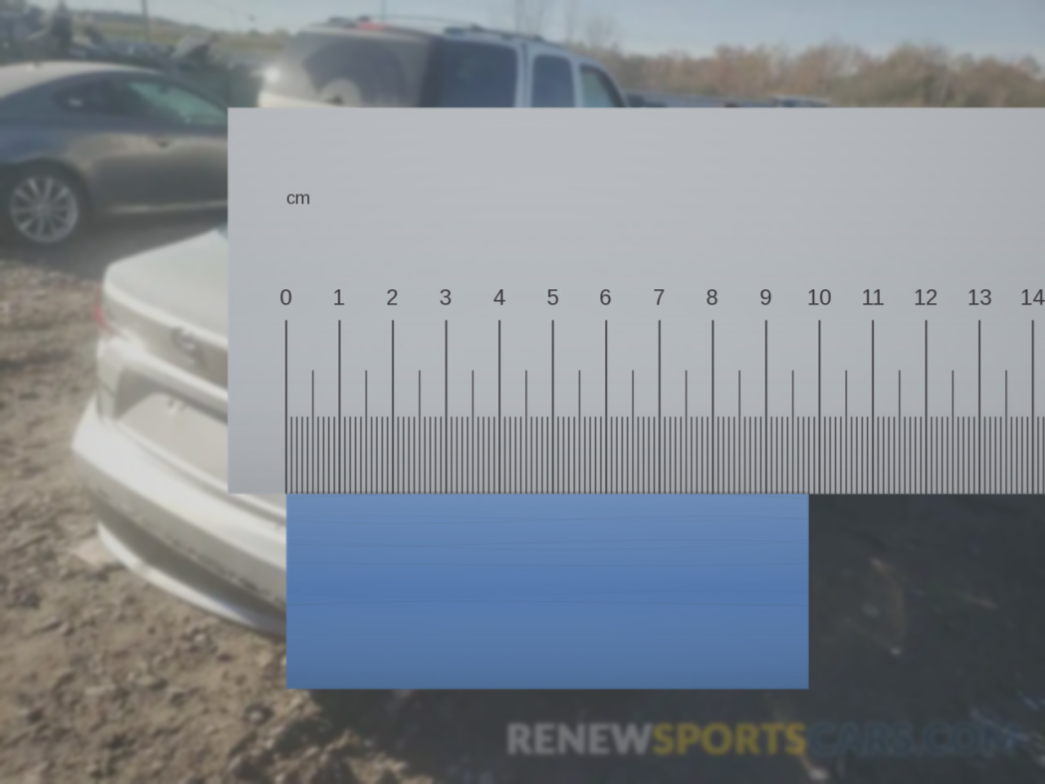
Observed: 9.8 cm
